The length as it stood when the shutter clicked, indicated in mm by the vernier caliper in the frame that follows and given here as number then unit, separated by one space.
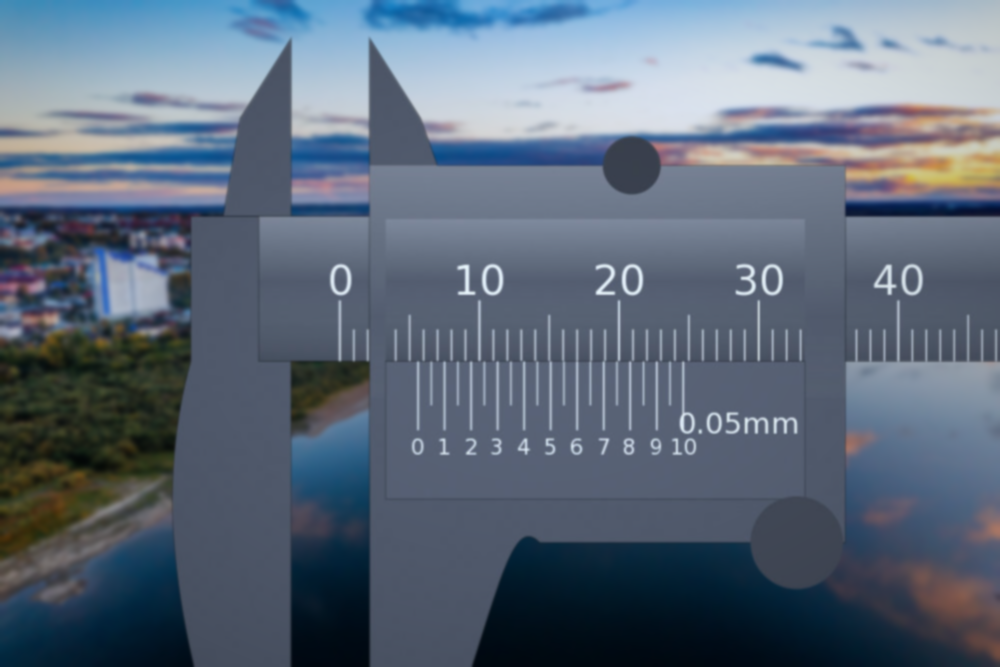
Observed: 5.6 mm
